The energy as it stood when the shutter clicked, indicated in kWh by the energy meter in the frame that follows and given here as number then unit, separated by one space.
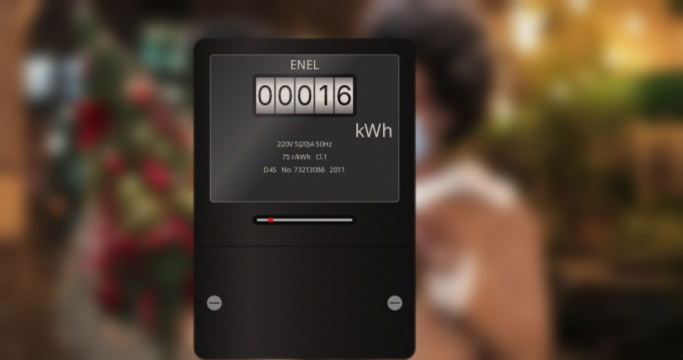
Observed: 16 kWh
